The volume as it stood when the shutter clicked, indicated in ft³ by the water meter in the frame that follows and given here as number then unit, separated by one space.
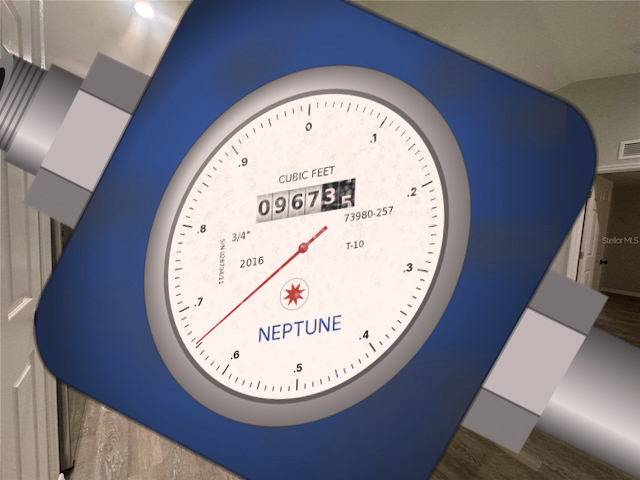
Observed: 96734.65 ft³
